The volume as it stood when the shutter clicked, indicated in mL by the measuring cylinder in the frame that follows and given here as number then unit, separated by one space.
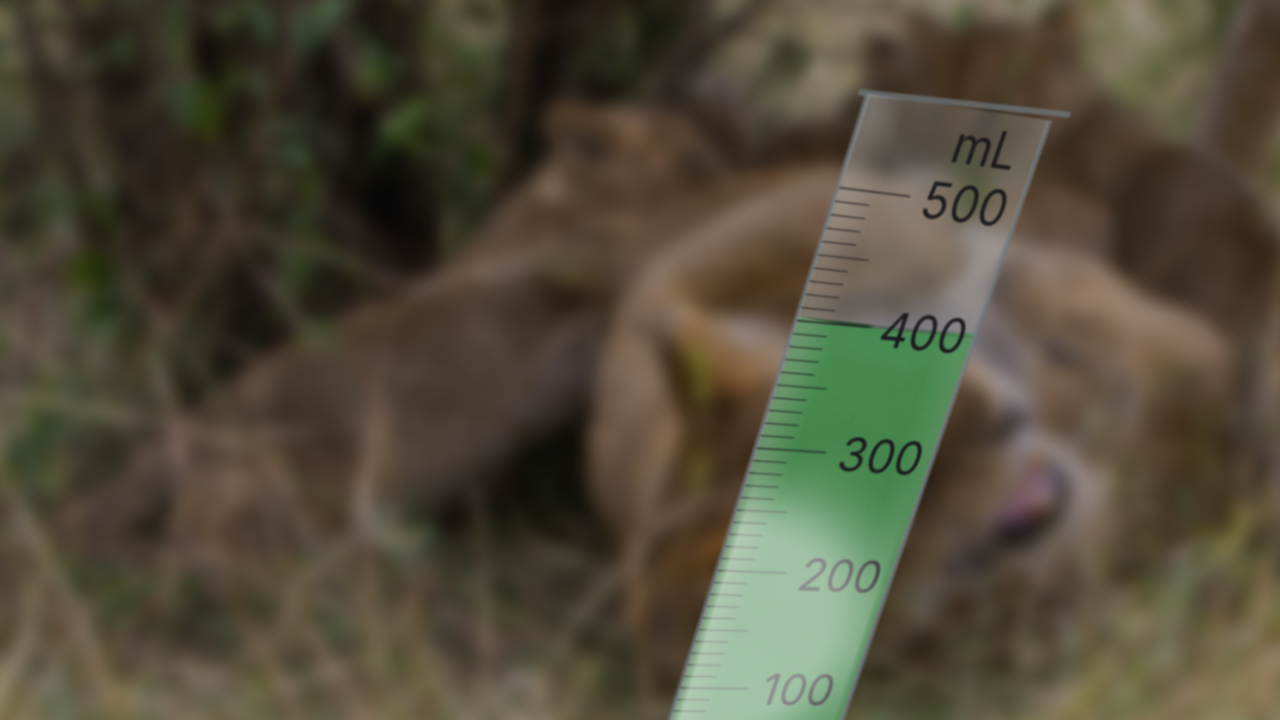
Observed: 400 mL
